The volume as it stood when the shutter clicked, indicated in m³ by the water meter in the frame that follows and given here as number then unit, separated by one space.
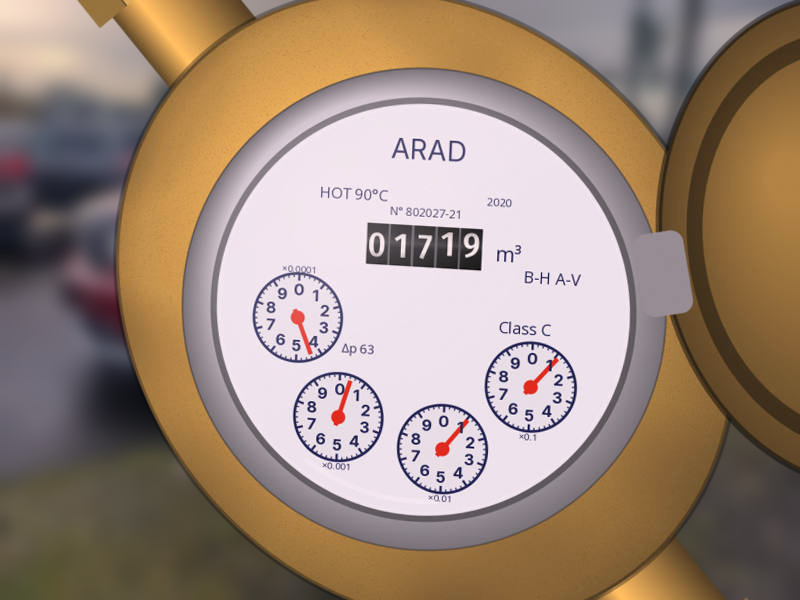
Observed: 1719.1104 m³
